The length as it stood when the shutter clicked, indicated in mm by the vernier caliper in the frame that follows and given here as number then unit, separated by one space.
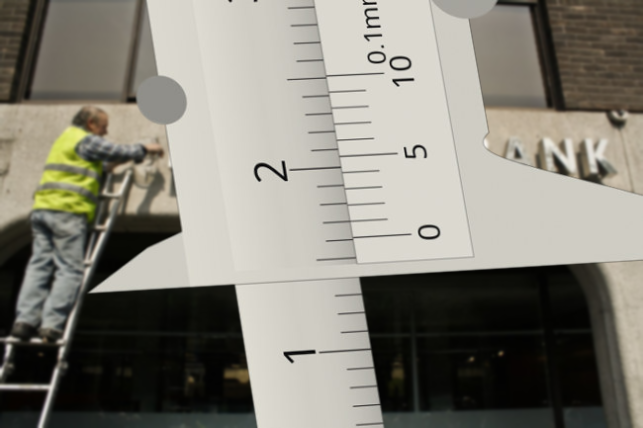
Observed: 16.1 mm
